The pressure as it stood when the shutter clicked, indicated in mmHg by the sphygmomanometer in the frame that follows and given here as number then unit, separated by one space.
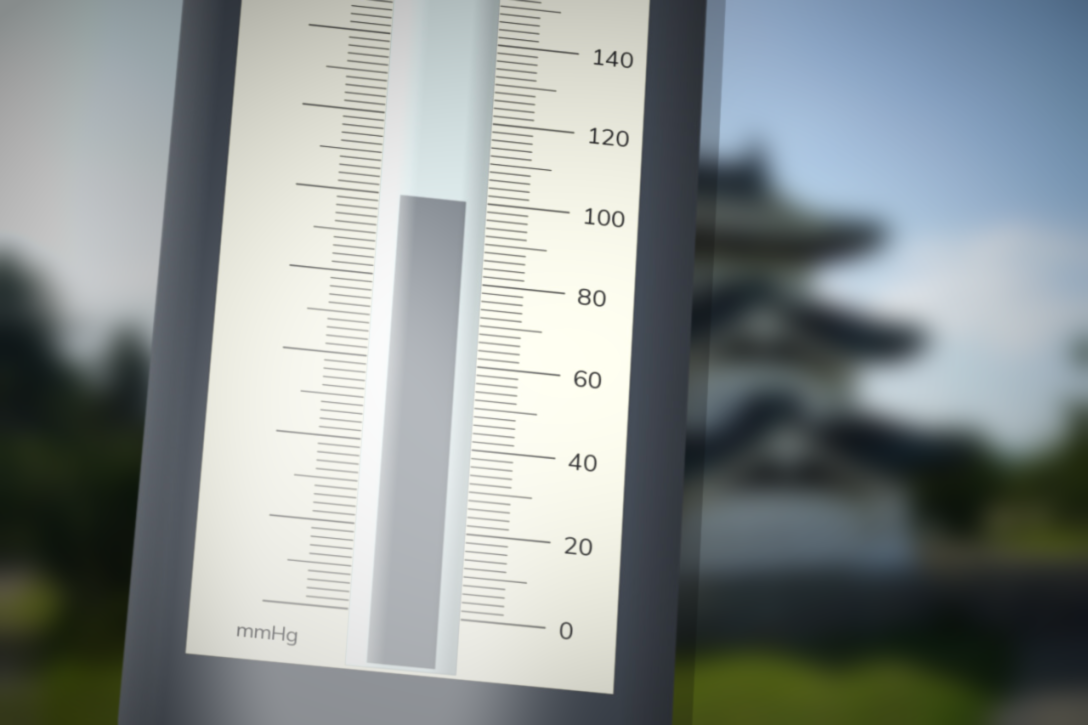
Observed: 100 mmHg
